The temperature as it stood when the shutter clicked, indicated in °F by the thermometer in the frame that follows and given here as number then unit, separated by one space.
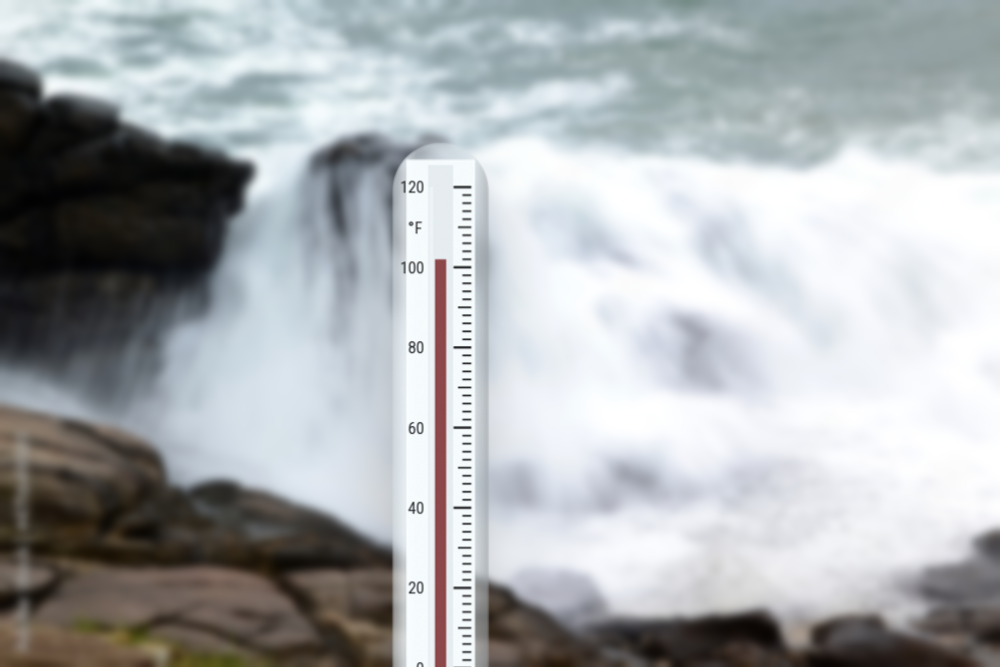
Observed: 102 °F
